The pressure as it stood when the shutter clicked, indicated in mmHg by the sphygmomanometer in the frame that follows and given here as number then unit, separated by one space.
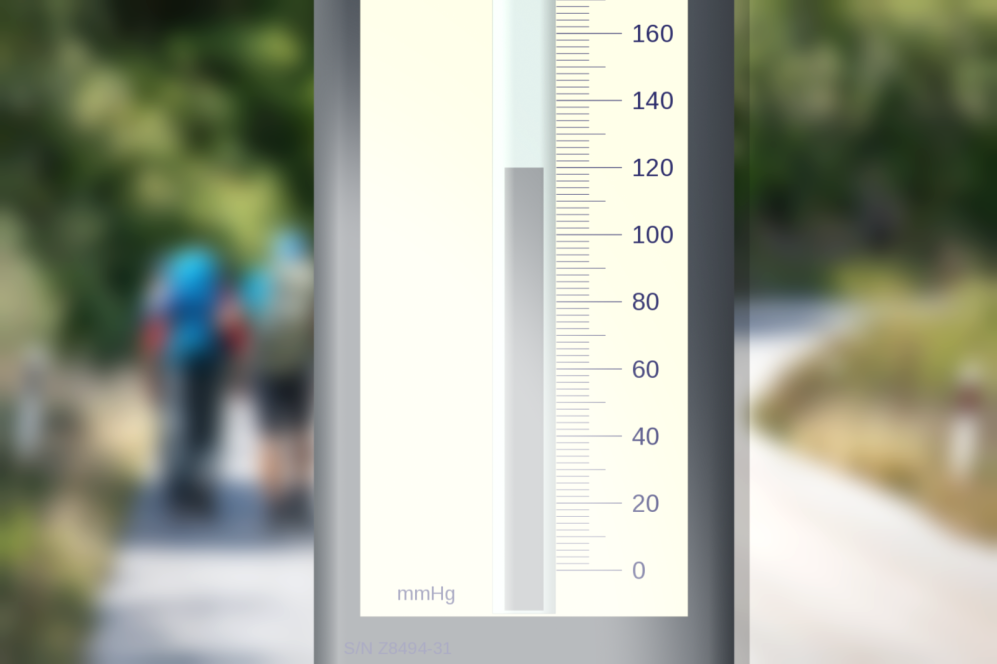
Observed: 120 mmHg
